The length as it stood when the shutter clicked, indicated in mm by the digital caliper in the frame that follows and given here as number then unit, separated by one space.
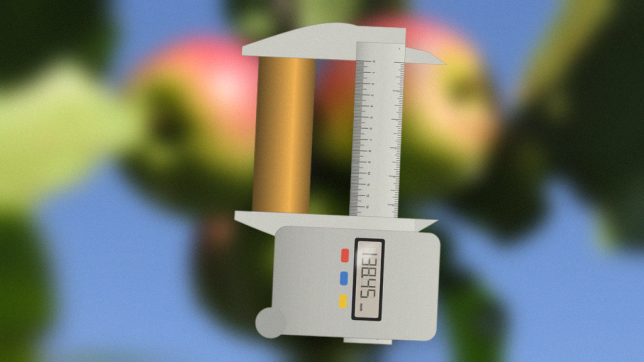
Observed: 138.45 mm
